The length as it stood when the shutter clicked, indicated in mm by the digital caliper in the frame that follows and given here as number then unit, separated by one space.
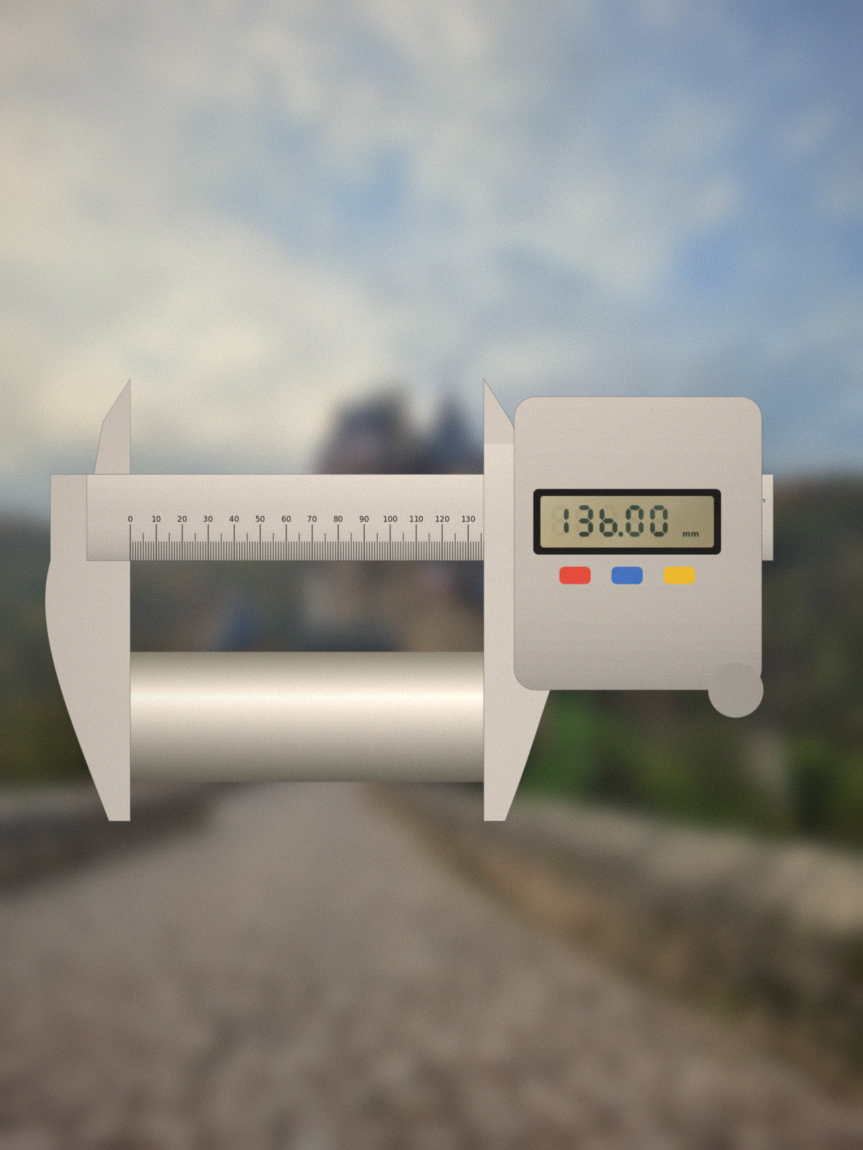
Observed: 136.00 mm
